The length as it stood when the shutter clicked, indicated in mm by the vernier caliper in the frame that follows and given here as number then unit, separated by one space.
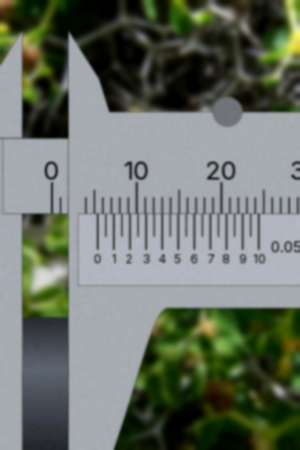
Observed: 5.4 mm
